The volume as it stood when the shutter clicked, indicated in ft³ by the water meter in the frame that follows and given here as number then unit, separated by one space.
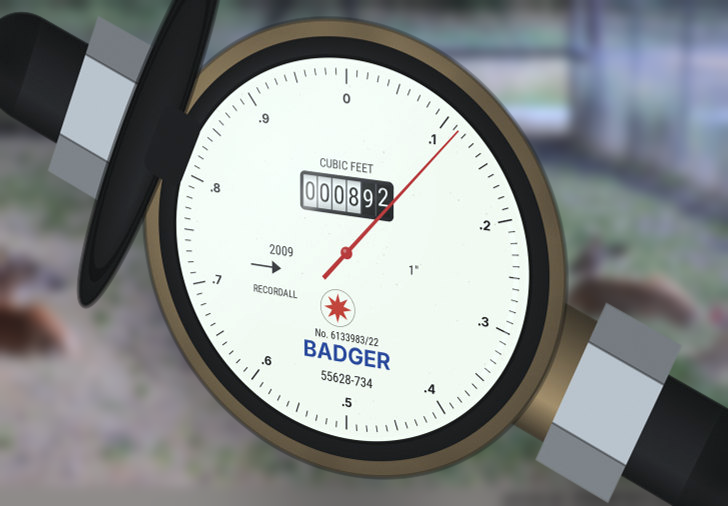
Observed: 892.11 ft³
